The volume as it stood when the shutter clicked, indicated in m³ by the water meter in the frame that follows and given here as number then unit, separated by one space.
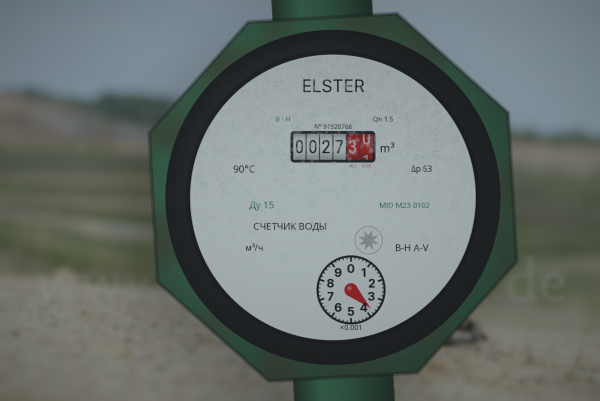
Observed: 27.303 m³
